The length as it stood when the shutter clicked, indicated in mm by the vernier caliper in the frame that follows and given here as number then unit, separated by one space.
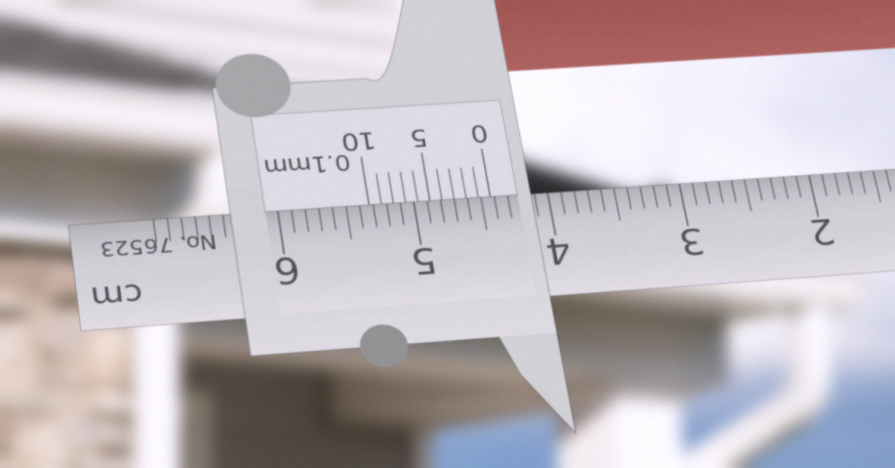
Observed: 44.3 mm
